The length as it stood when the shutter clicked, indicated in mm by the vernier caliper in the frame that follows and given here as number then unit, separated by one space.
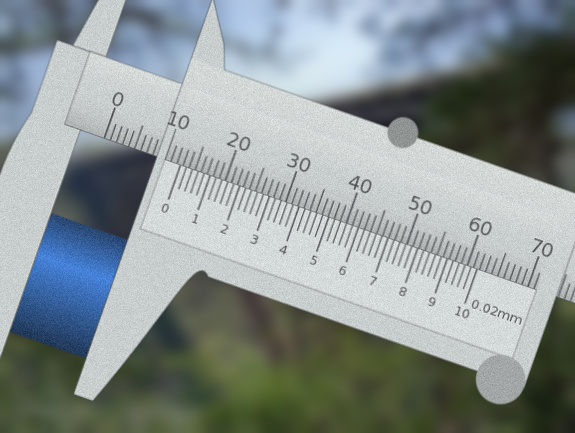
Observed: 12.6 mm
